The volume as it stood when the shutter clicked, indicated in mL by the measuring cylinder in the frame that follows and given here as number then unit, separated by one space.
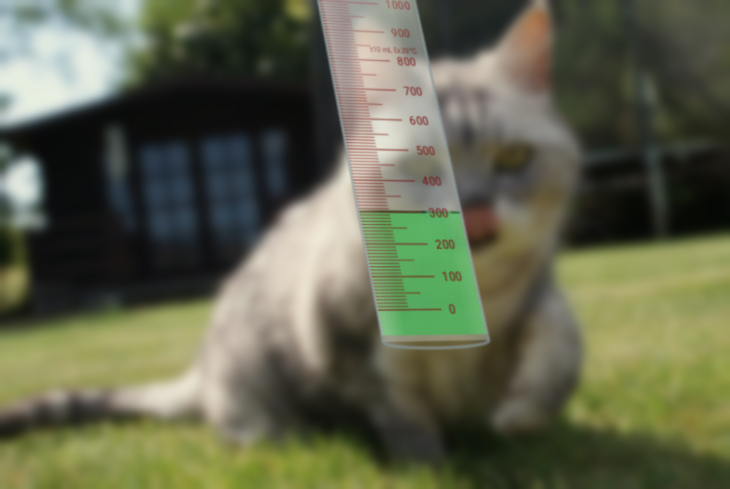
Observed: 300 mL
